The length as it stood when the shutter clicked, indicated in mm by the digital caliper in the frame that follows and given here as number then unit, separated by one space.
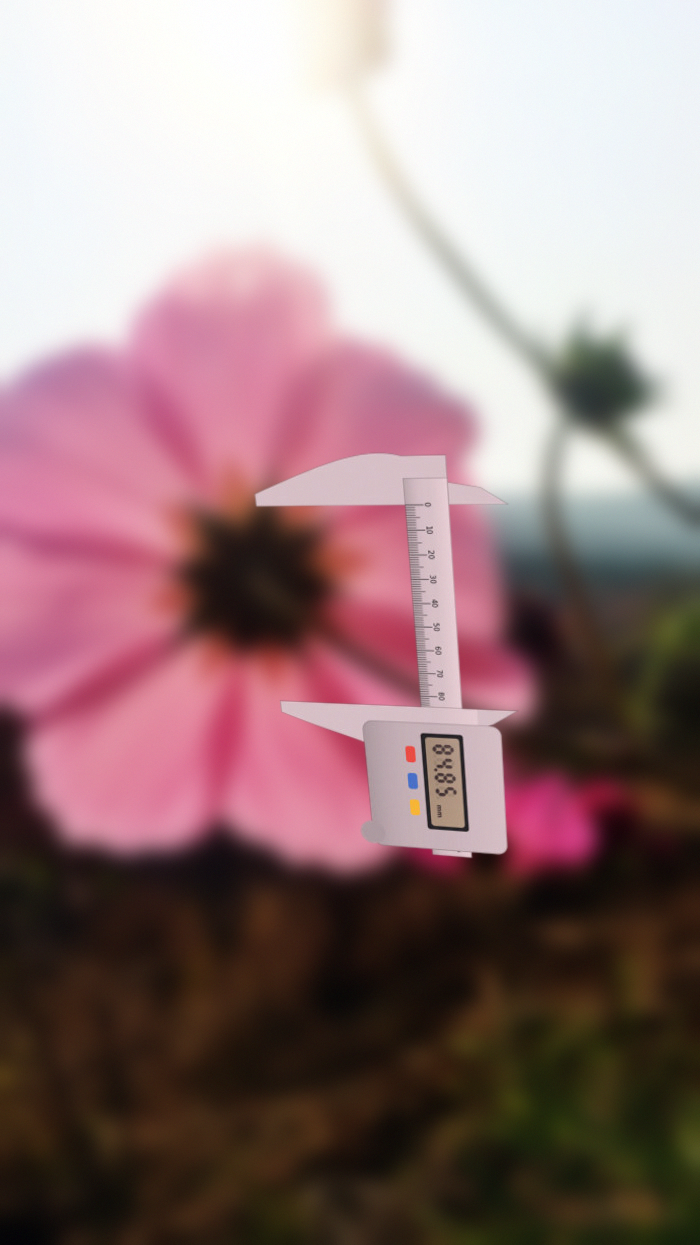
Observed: 84.85 mm
